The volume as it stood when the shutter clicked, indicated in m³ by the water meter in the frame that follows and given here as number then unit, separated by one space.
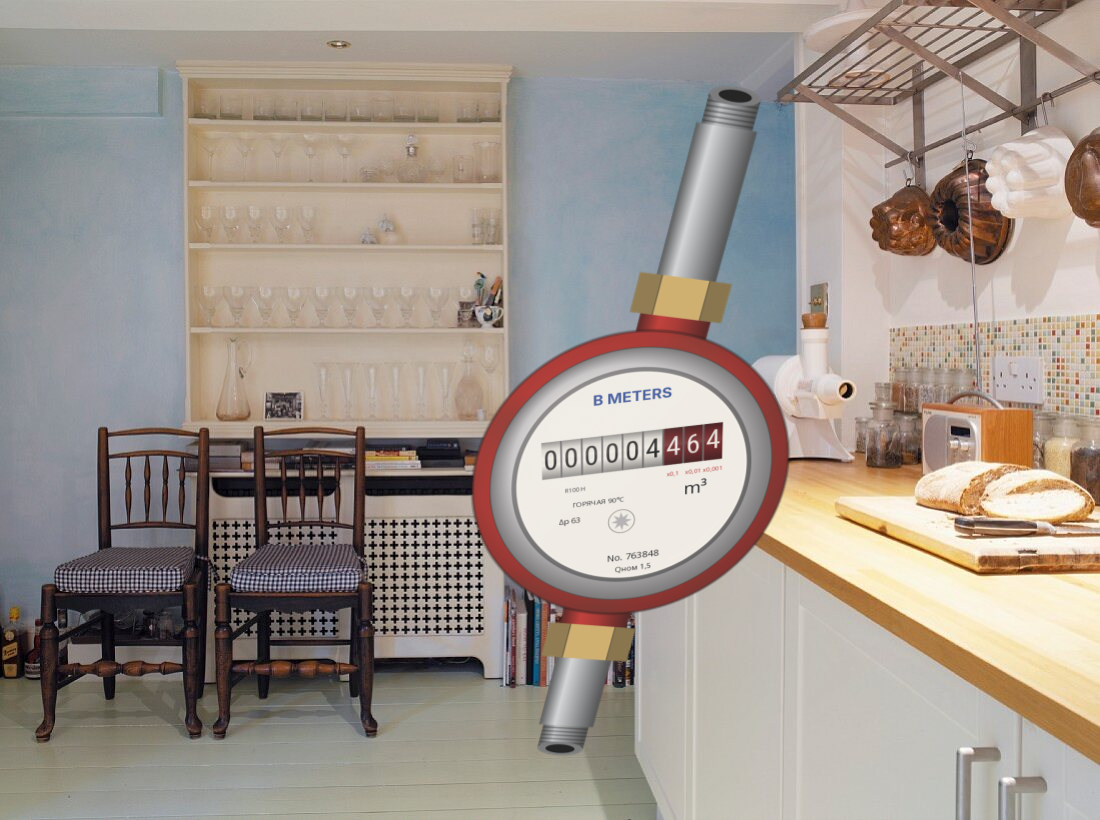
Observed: 4.464 m³
